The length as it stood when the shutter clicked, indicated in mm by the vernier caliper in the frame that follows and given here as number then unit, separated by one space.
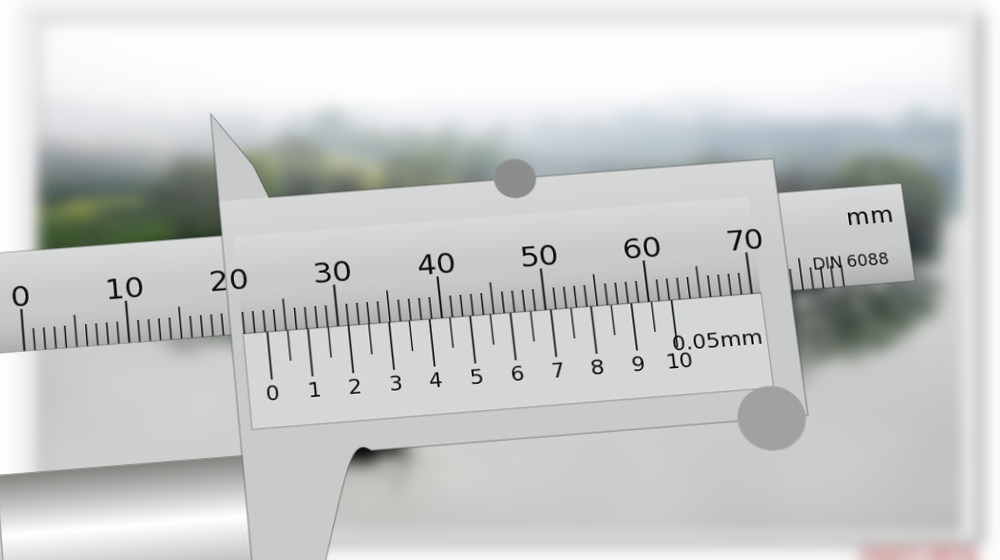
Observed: 23.2 mm
